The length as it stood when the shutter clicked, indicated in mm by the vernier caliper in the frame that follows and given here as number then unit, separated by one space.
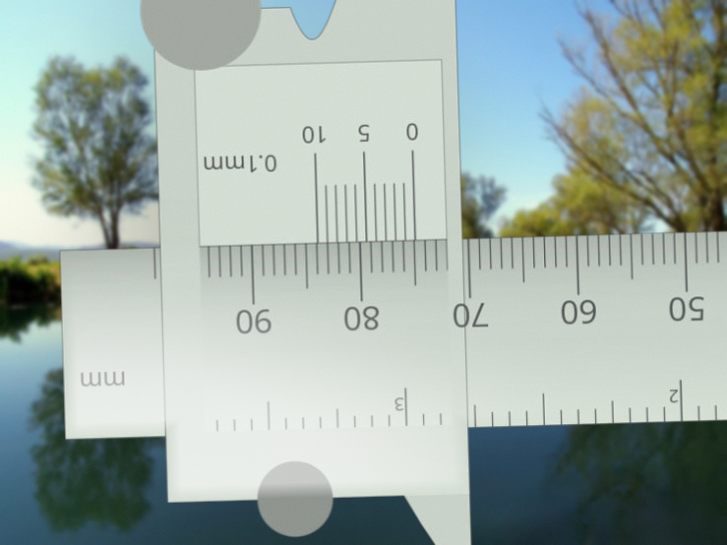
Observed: 74.9 mm
